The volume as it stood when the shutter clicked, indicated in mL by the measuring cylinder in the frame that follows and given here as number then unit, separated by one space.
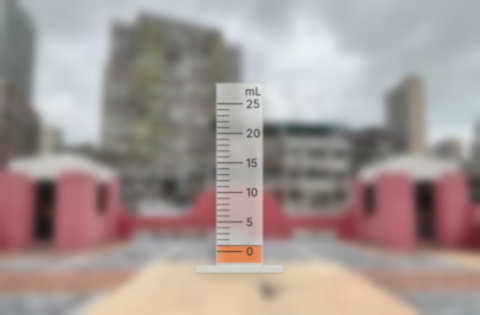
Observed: 1 mL
